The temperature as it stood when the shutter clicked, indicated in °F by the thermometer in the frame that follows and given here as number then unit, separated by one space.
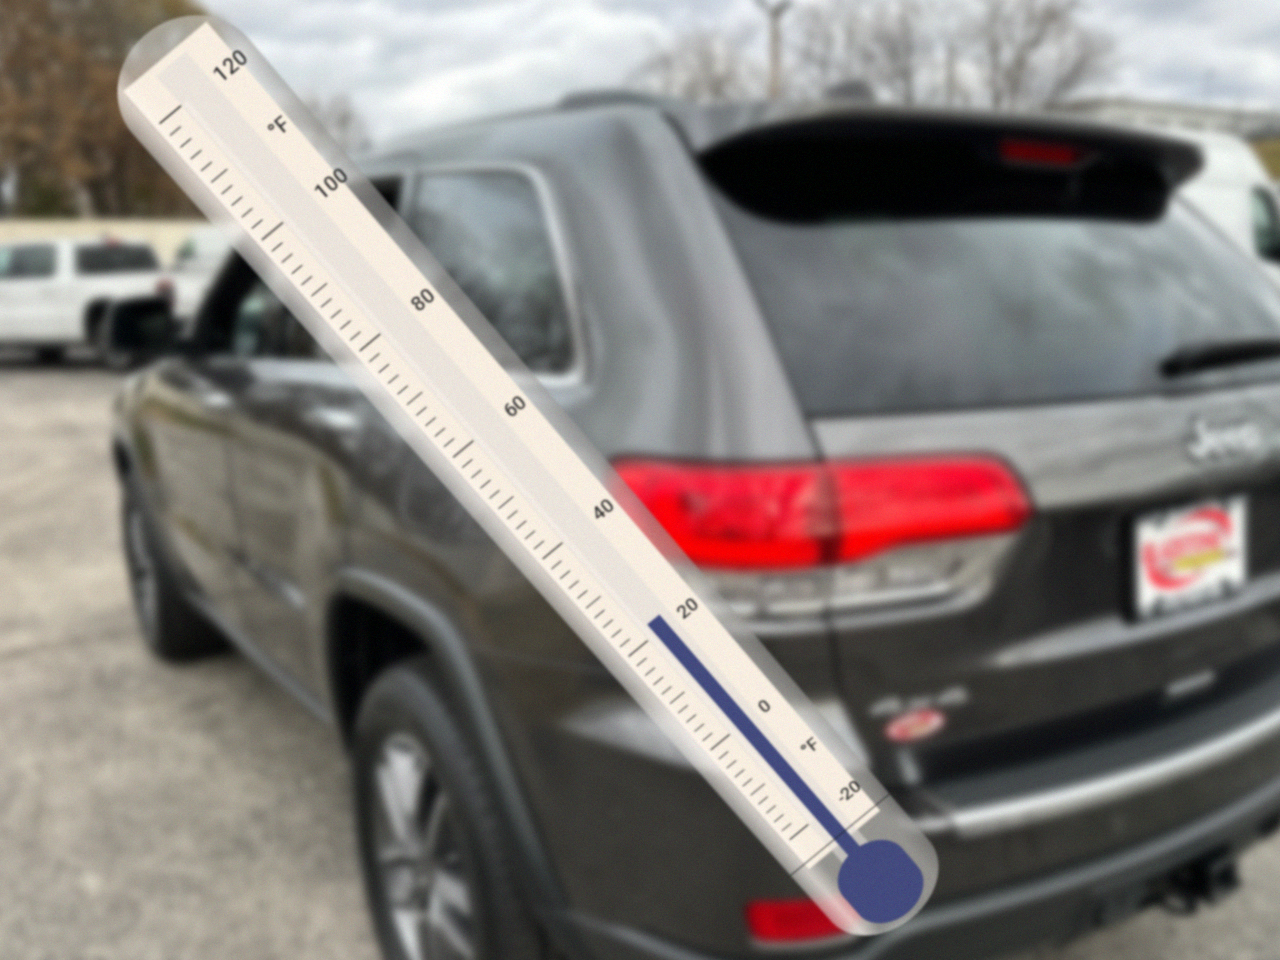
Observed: 22 °F
